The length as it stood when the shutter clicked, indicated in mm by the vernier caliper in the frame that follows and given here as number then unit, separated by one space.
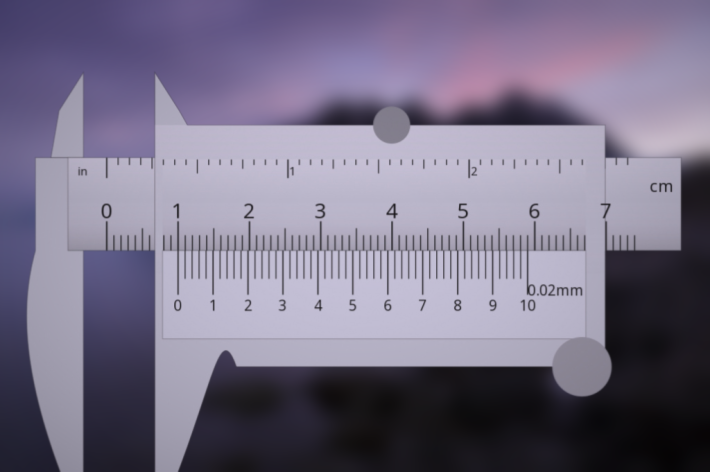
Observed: 10.0 mm
